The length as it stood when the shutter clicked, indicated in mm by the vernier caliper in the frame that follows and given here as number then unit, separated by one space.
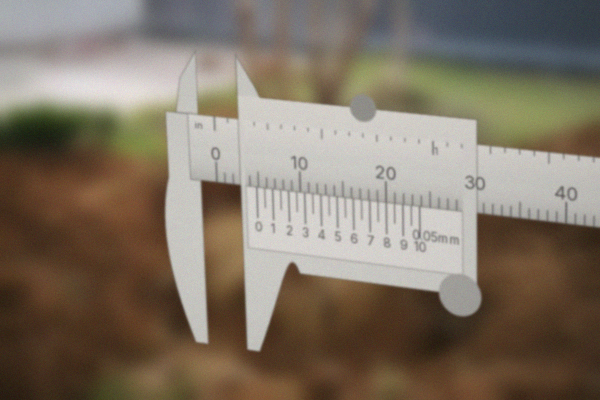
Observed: 4.8 mm
